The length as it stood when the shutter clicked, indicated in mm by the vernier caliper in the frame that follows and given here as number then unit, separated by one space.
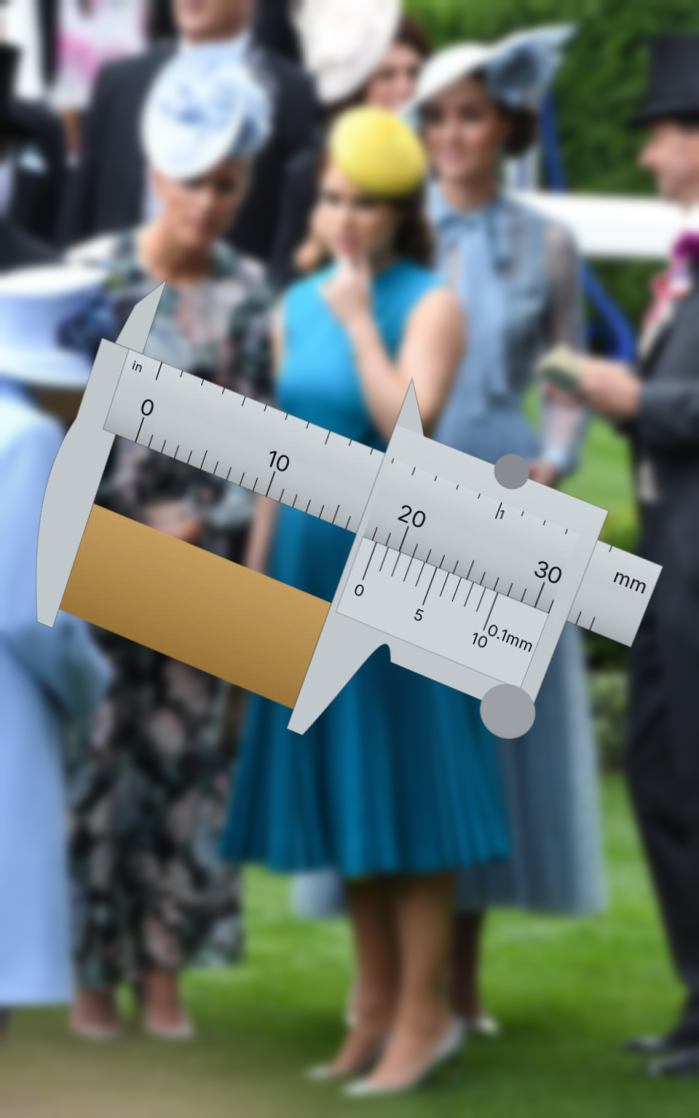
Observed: 18.3 mm
